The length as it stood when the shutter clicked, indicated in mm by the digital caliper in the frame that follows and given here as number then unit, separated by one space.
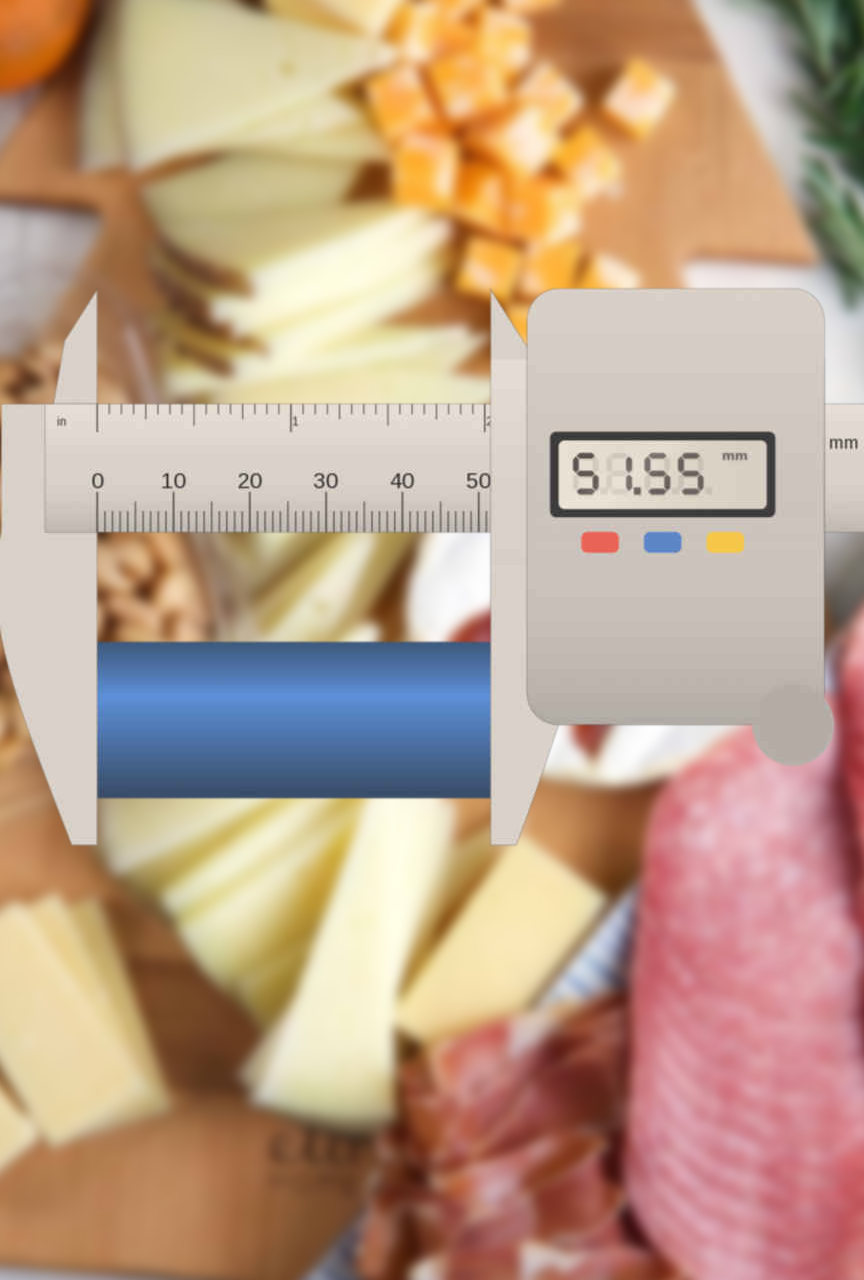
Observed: 51.55 mm
